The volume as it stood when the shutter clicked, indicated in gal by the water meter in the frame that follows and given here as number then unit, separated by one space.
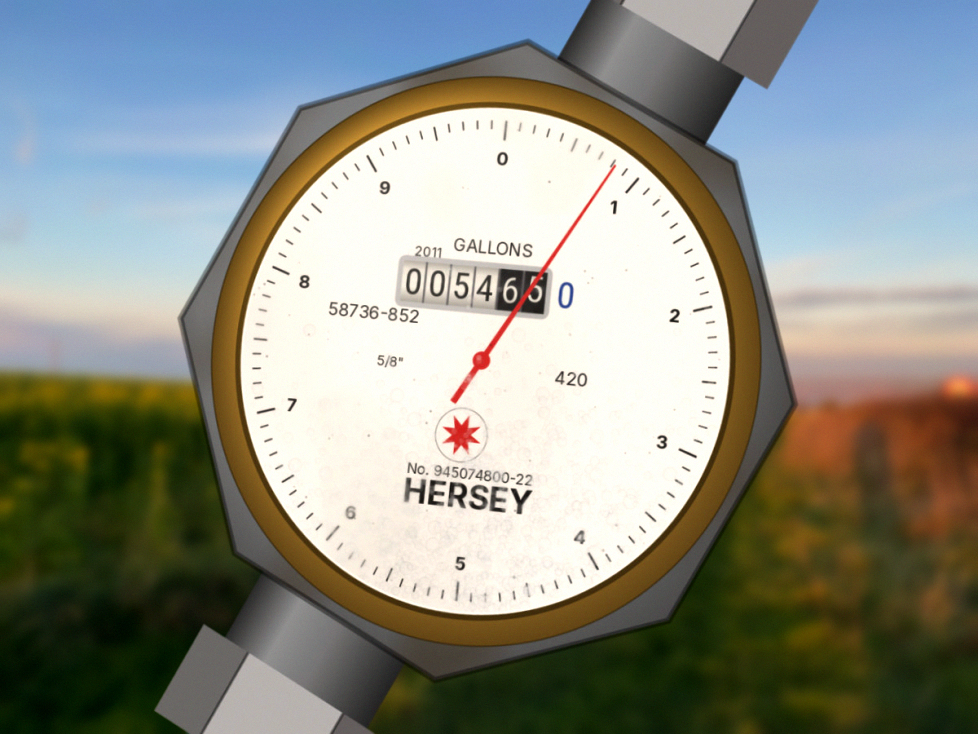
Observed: 54650.8 gal
